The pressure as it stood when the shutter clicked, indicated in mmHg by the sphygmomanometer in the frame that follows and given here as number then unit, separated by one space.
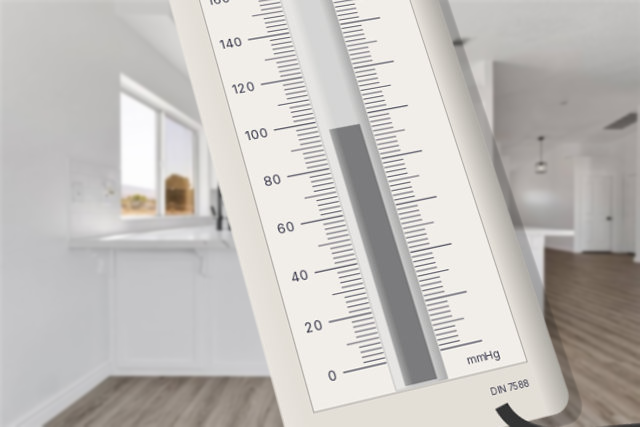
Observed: 96 mmHg
